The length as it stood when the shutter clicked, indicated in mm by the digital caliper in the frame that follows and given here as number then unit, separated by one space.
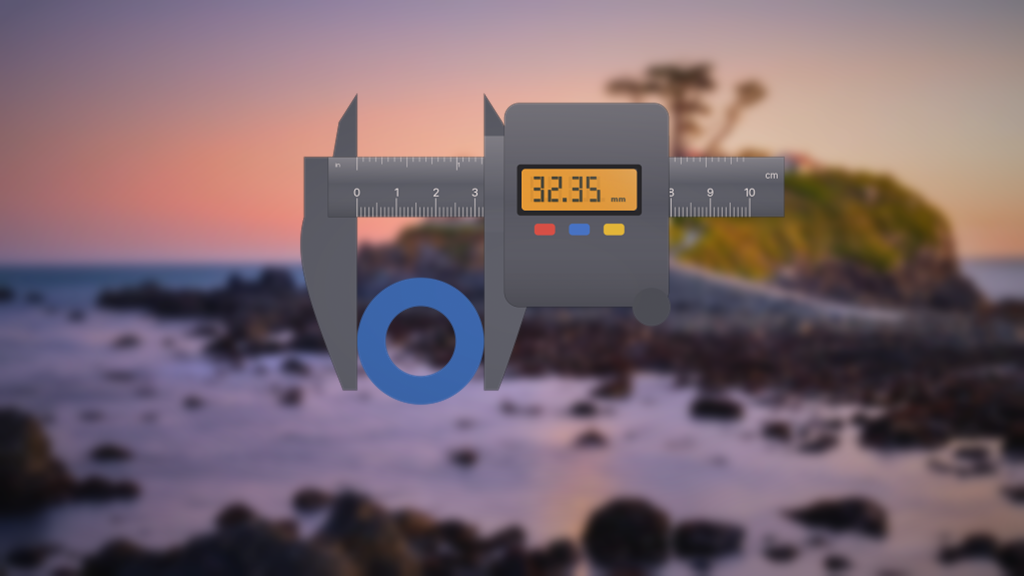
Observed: 32.35 mm
